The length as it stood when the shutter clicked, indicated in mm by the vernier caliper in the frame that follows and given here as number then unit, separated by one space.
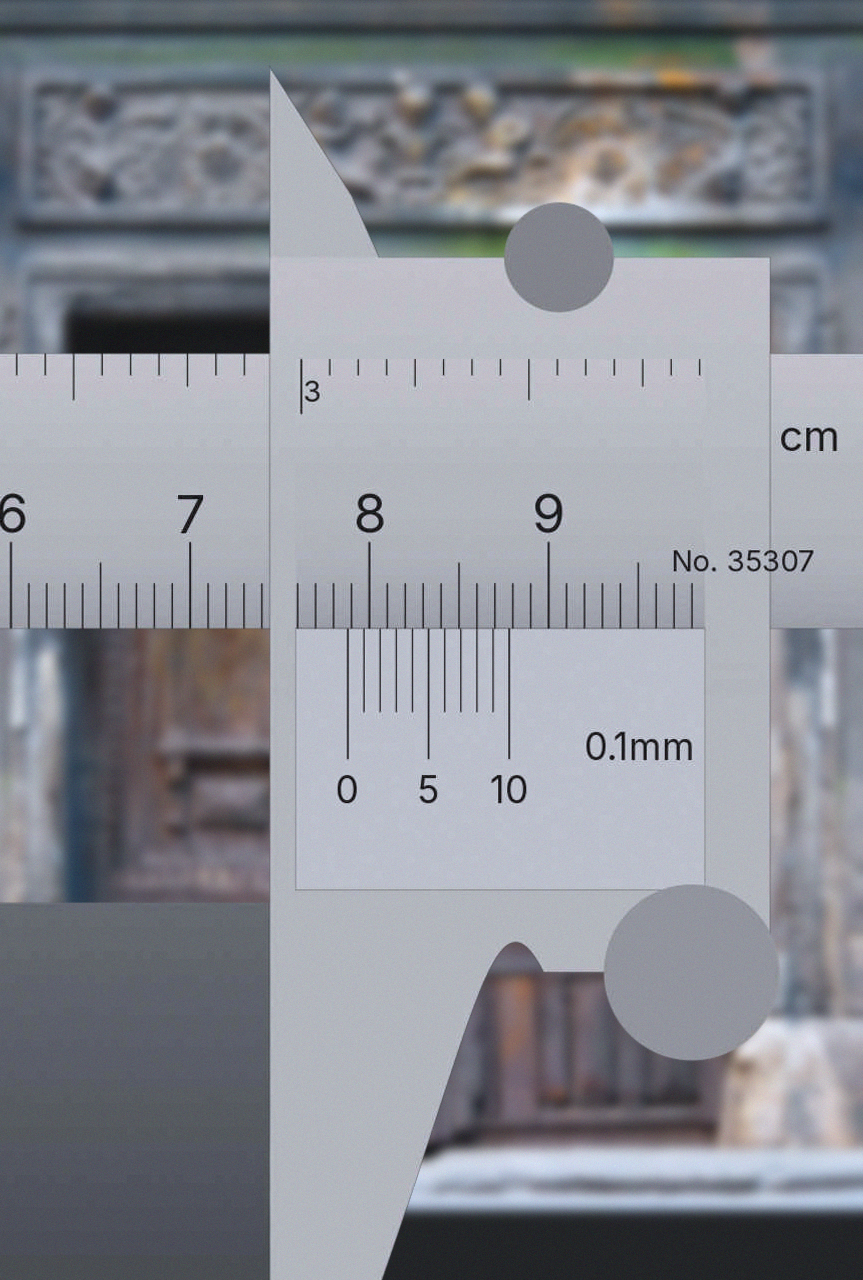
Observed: 78.8 mm
